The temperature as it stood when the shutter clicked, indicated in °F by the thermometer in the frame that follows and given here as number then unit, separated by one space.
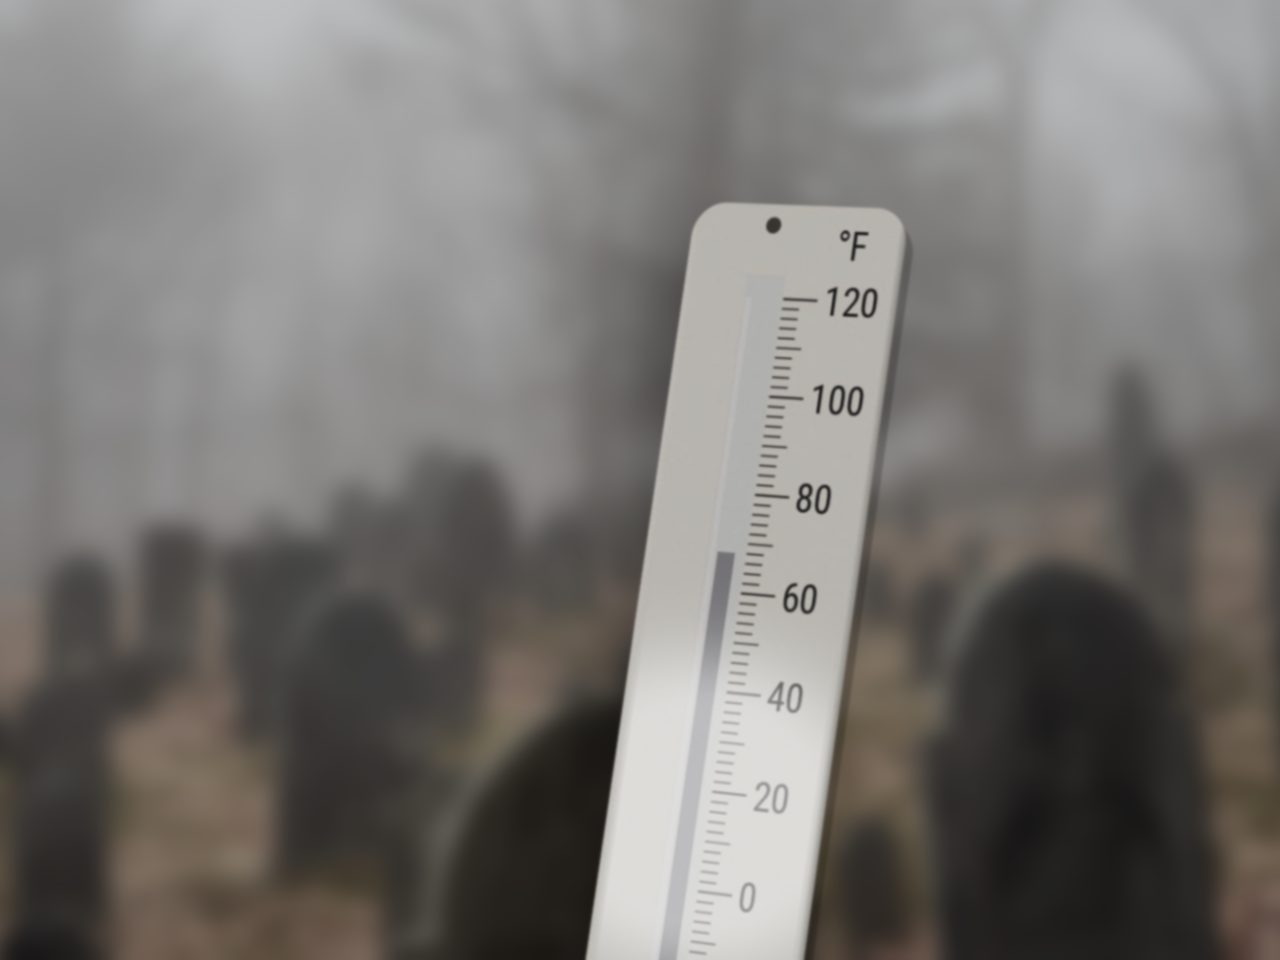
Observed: 68 °F
